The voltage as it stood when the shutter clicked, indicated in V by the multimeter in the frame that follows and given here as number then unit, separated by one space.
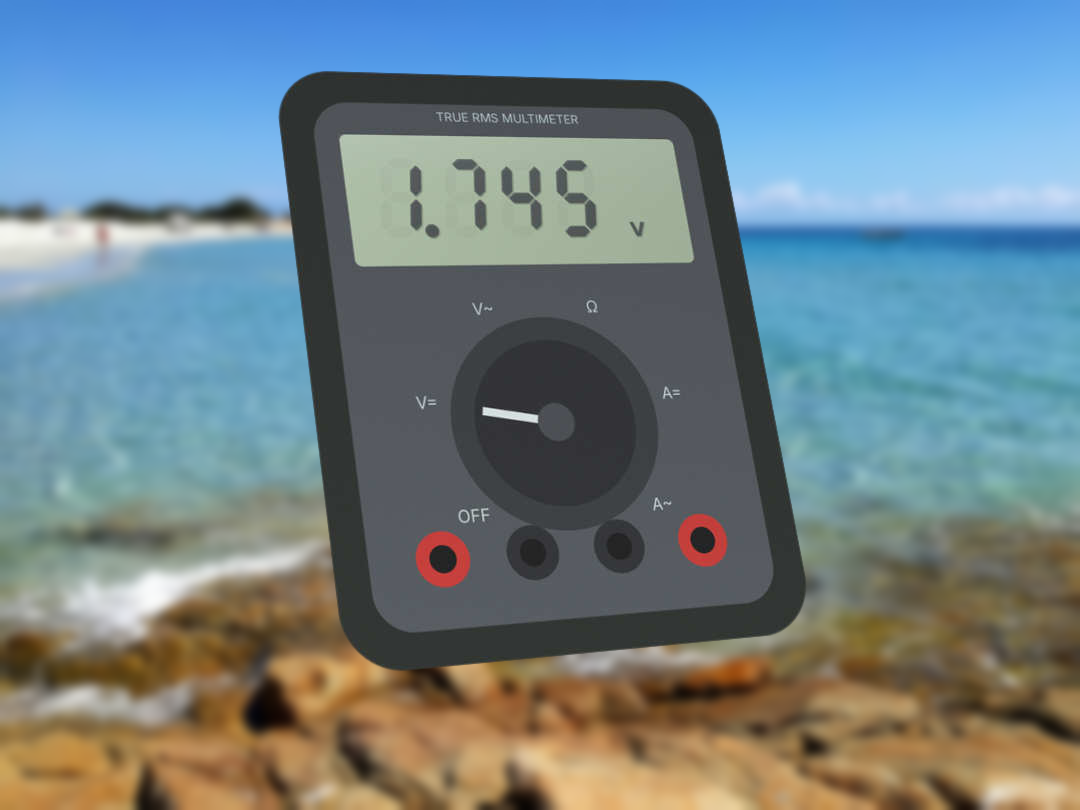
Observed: 1.745 V
